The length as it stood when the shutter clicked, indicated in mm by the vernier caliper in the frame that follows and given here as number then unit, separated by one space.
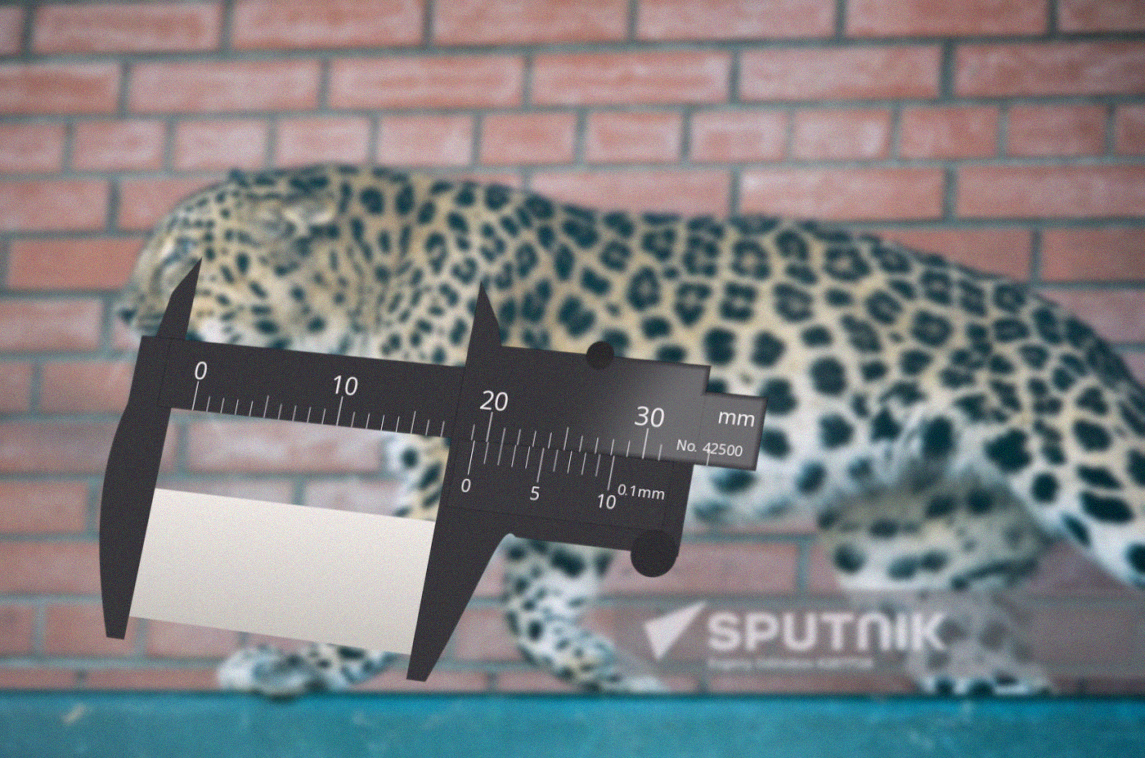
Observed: 19.2 mm
